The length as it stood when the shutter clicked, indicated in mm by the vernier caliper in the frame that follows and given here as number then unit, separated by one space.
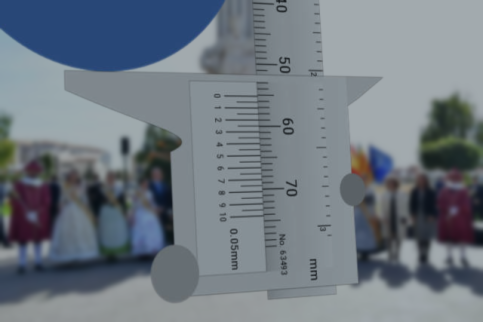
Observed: 55.2 mm
